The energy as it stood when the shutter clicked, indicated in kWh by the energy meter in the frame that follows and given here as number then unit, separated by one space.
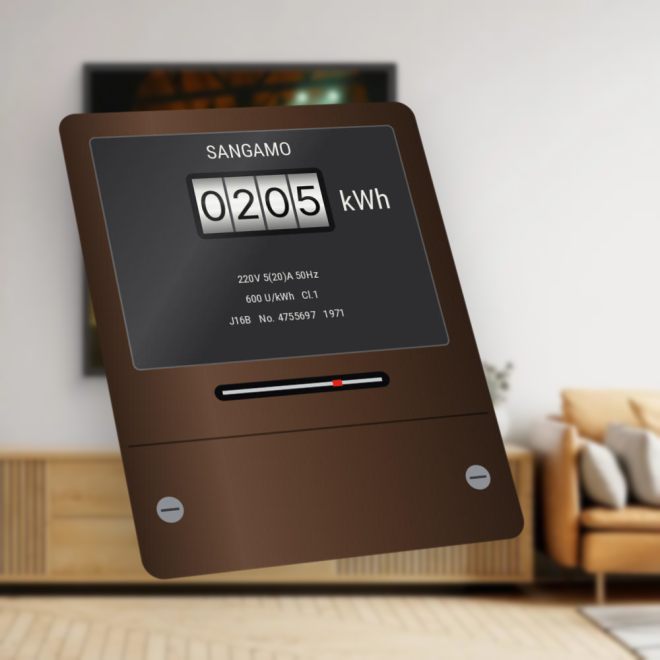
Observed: 205 kWh
